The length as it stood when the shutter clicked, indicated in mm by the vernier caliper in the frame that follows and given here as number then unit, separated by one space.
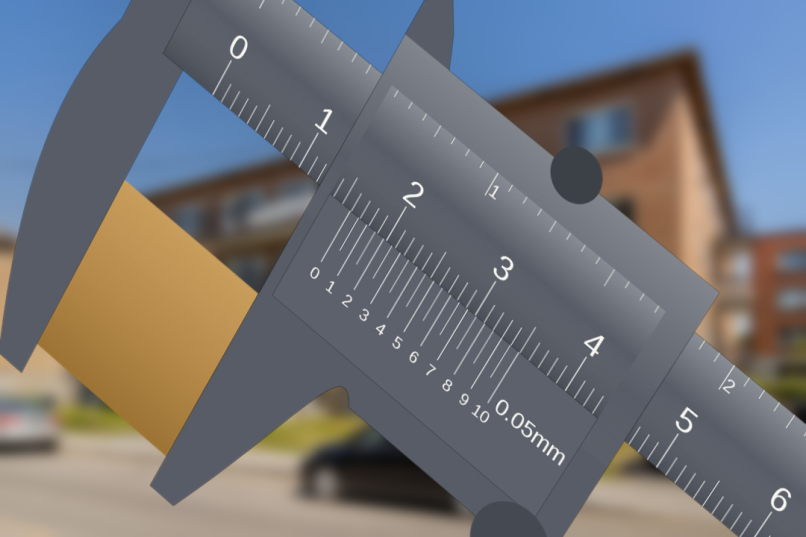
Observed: 15.9 mm
